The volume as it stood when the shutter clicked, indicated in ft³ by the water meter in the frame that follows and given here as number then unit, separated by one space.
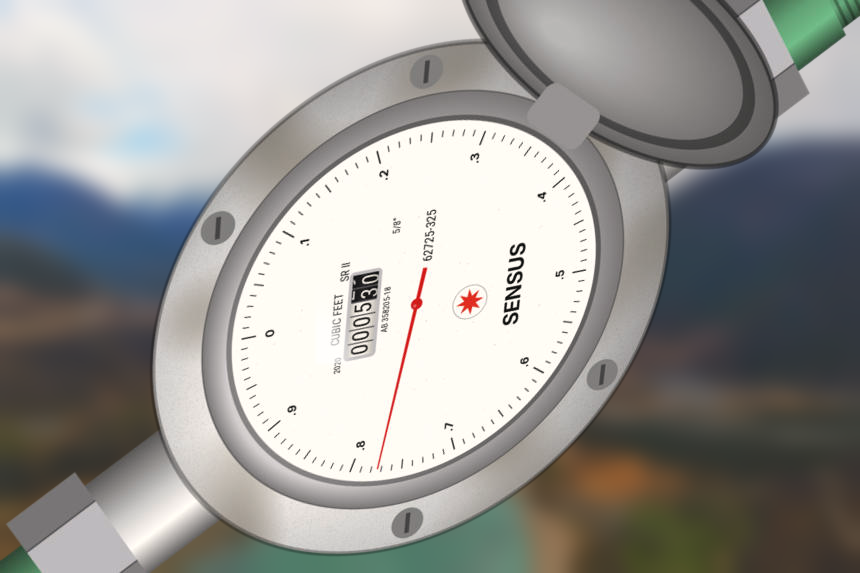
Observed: 529.77 ft³
